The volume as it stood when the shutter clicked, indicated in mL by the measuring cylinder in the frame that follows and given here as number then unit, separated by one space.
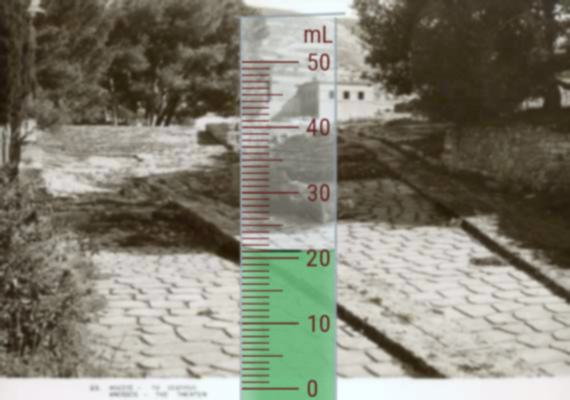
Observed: 21 mL
